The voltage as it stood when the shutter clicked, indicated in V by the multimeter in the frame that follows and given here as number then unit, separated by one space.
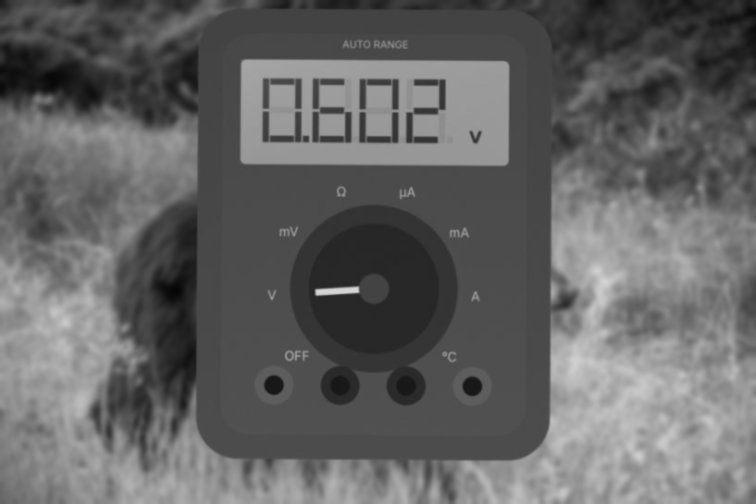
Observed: 0.602 V
